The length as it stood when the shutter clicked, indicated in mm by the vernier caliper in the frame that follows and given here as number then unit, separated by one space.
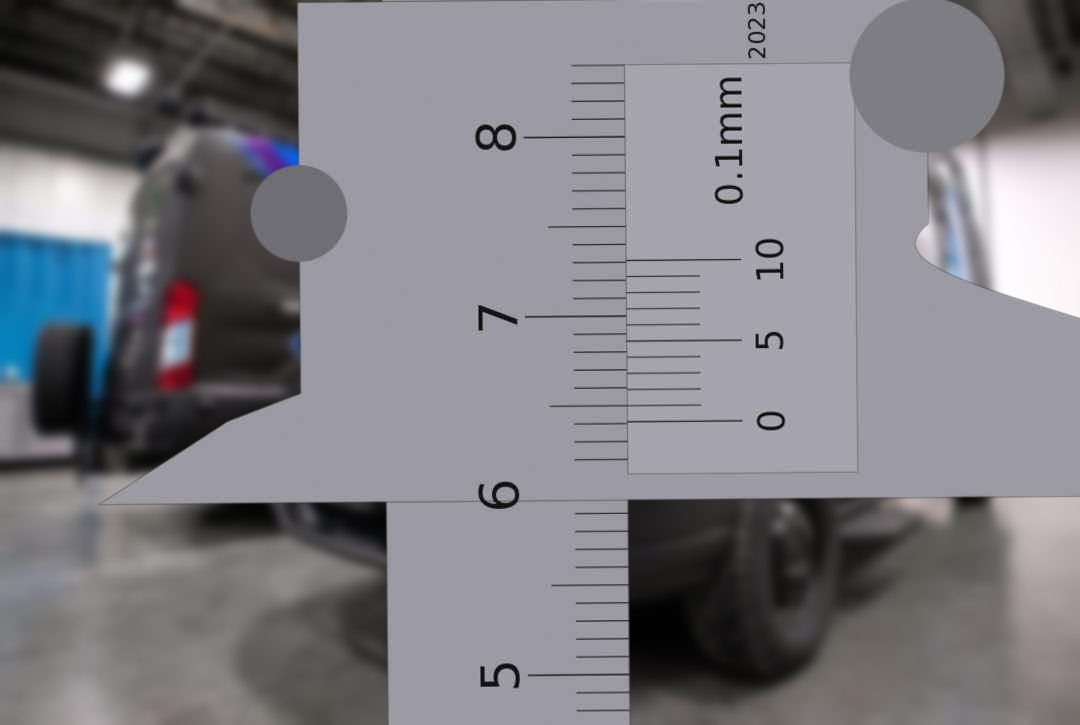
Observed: 64.1 mm
